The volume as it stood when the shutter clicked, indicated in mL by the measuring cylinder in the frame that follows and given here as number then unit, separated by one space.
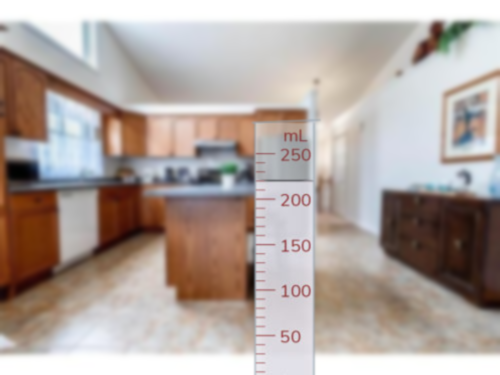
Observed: 220 mL
